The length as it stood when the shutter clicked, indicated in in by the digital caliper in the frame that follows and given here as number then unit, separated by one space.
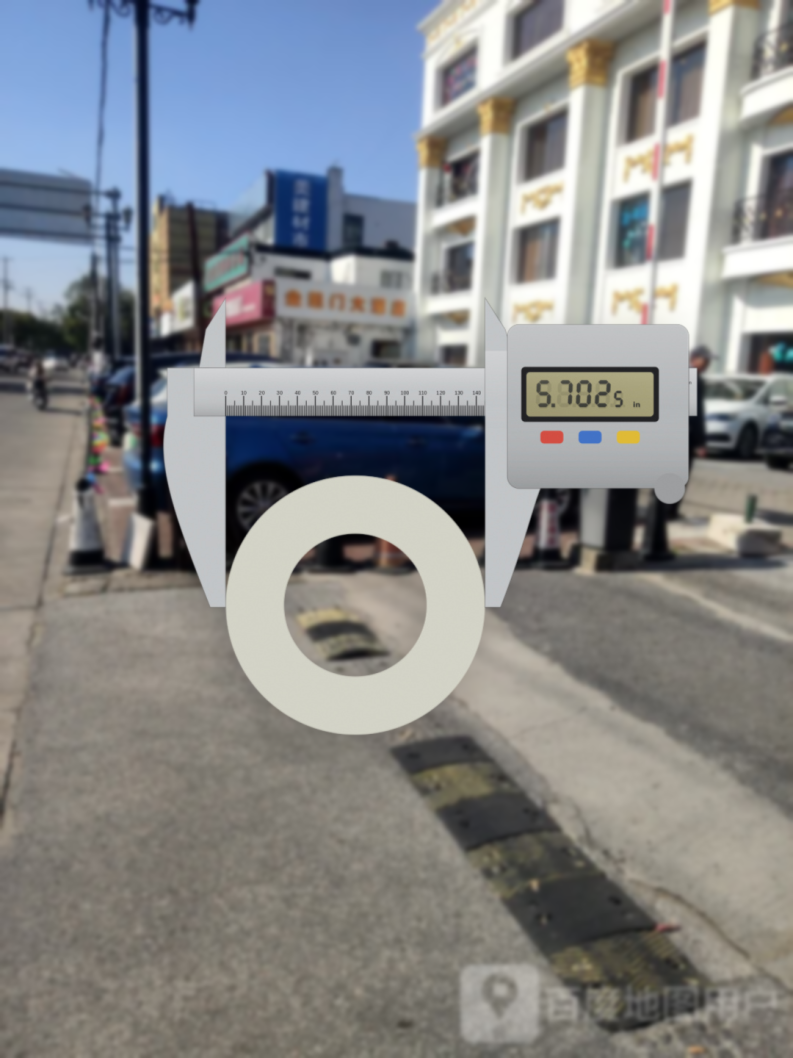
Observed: 5.7025 in
